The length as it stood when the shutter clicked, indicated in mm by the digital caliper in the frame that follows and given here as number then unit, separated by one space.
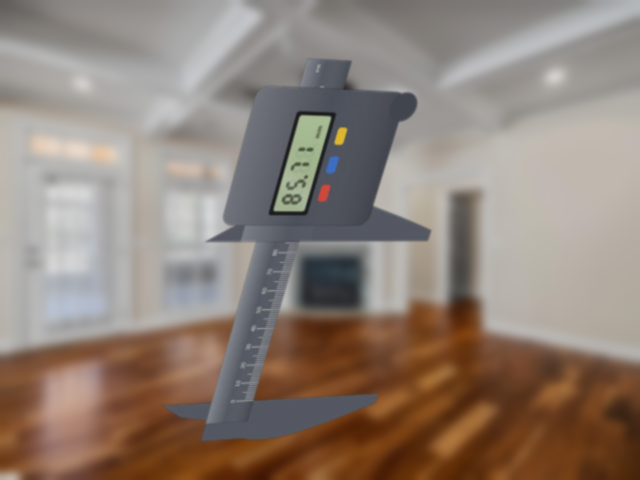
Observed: 85.71 mm
